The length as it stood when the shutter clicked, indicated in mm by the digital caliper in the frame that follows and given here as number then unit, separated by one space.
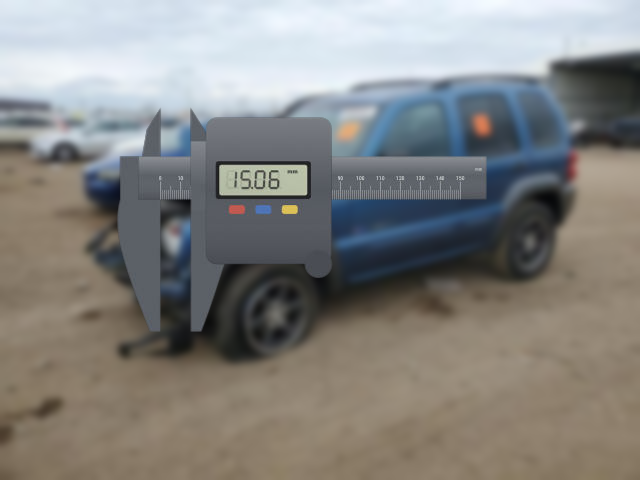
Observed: 15.06 mm
